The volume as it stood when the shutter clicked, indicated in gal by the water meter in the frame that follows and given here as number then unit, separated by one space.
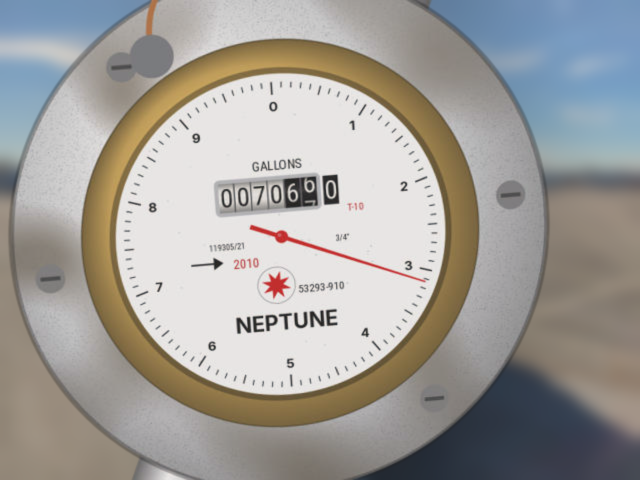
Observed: 70663.1 gal
